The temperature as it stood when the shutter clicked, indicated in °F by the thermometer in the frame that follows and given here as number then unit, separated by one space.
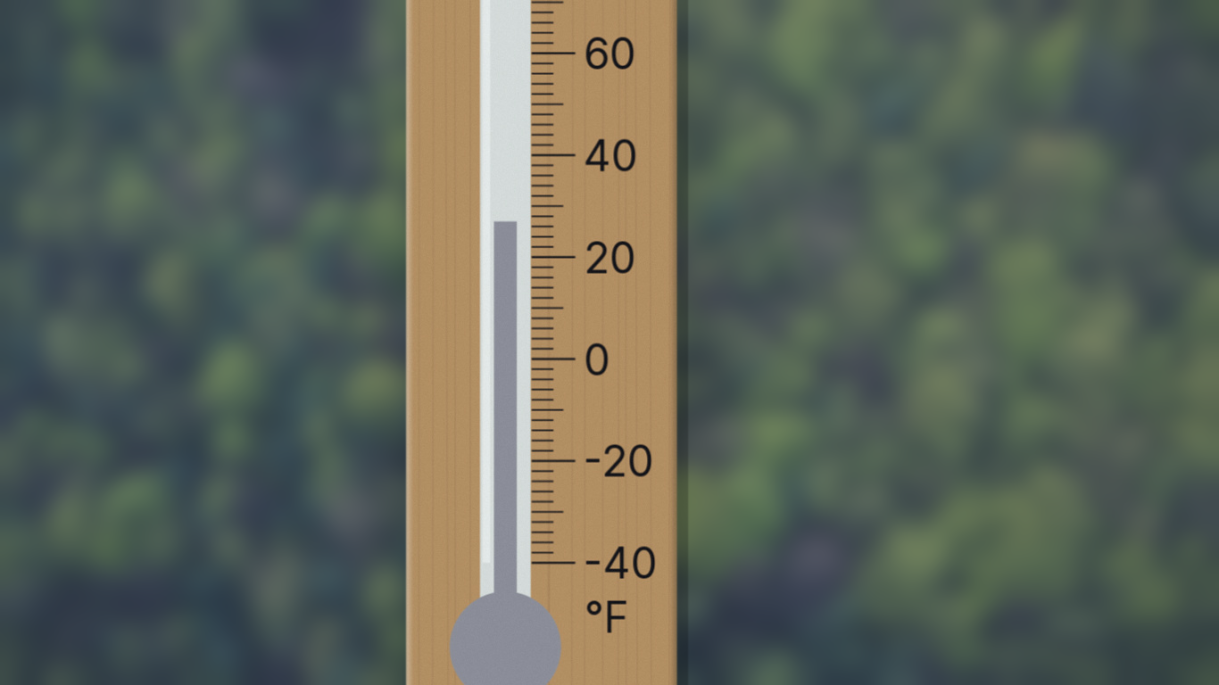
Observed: 27 °F
